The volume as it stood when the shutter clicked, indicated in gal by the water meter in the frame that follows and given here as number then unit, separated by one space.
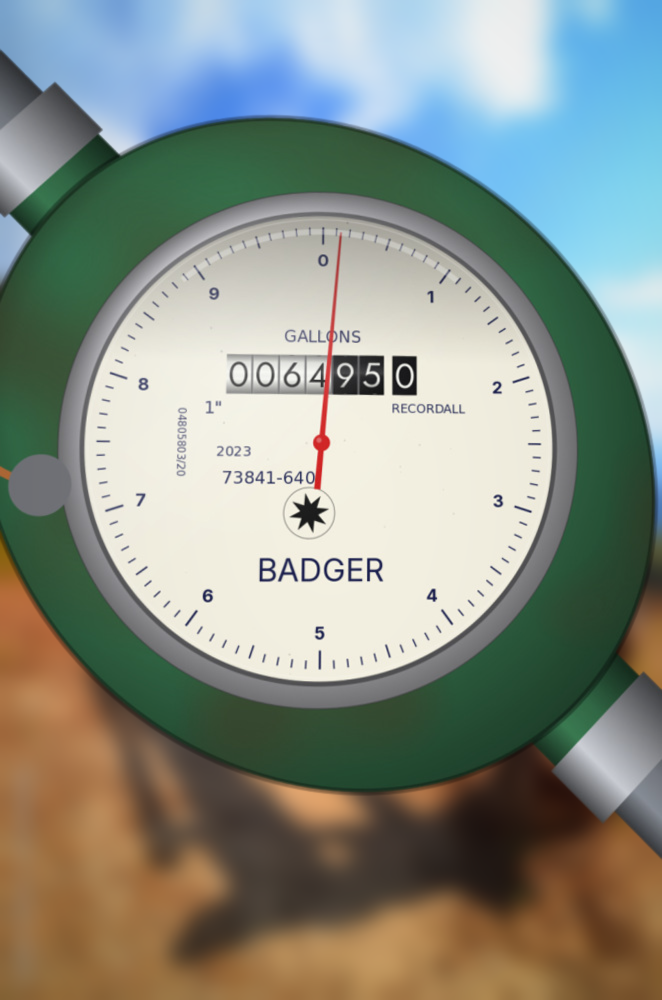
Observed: 64950.1 gal
